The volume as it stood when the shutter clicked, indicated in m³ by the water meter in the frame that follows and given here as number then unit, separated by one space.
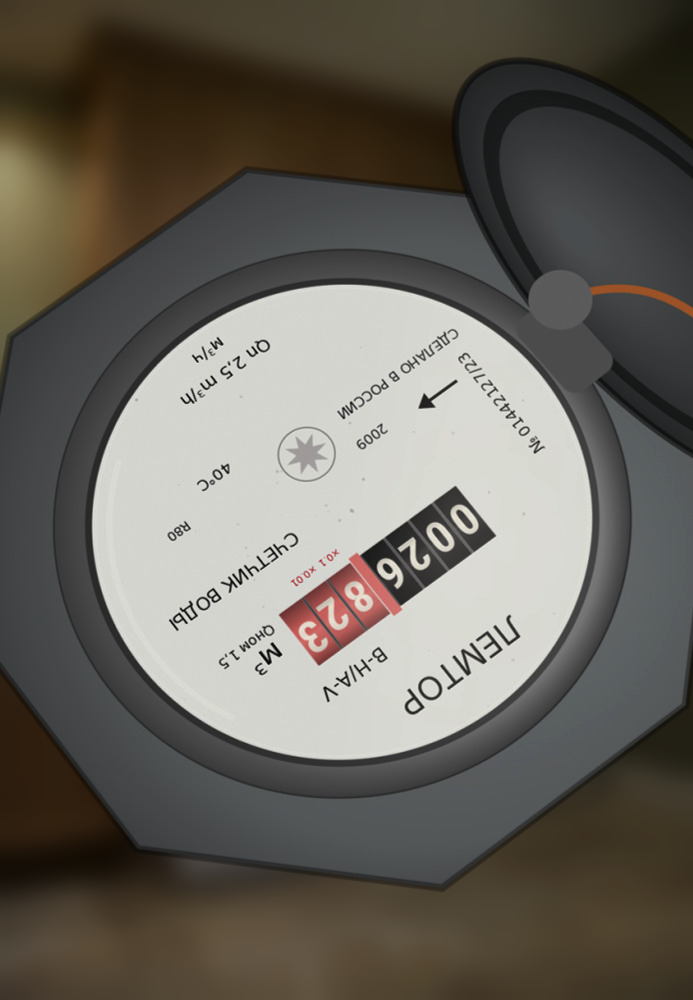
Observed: 26.823 m³
